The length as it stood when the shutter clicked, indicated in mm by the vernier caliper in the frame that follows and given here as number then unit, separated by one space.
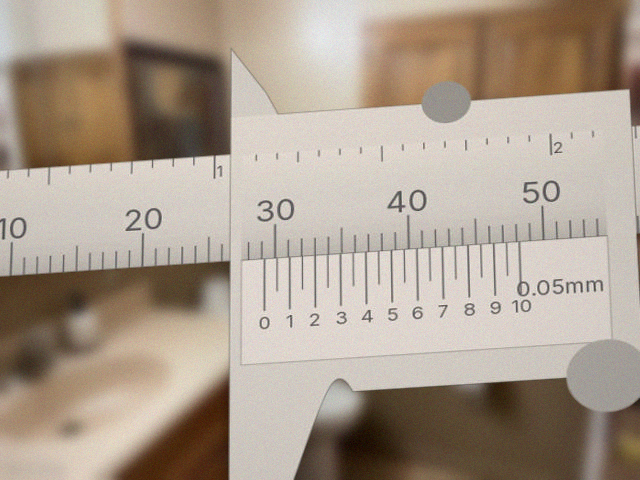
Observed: 29.2 mm
